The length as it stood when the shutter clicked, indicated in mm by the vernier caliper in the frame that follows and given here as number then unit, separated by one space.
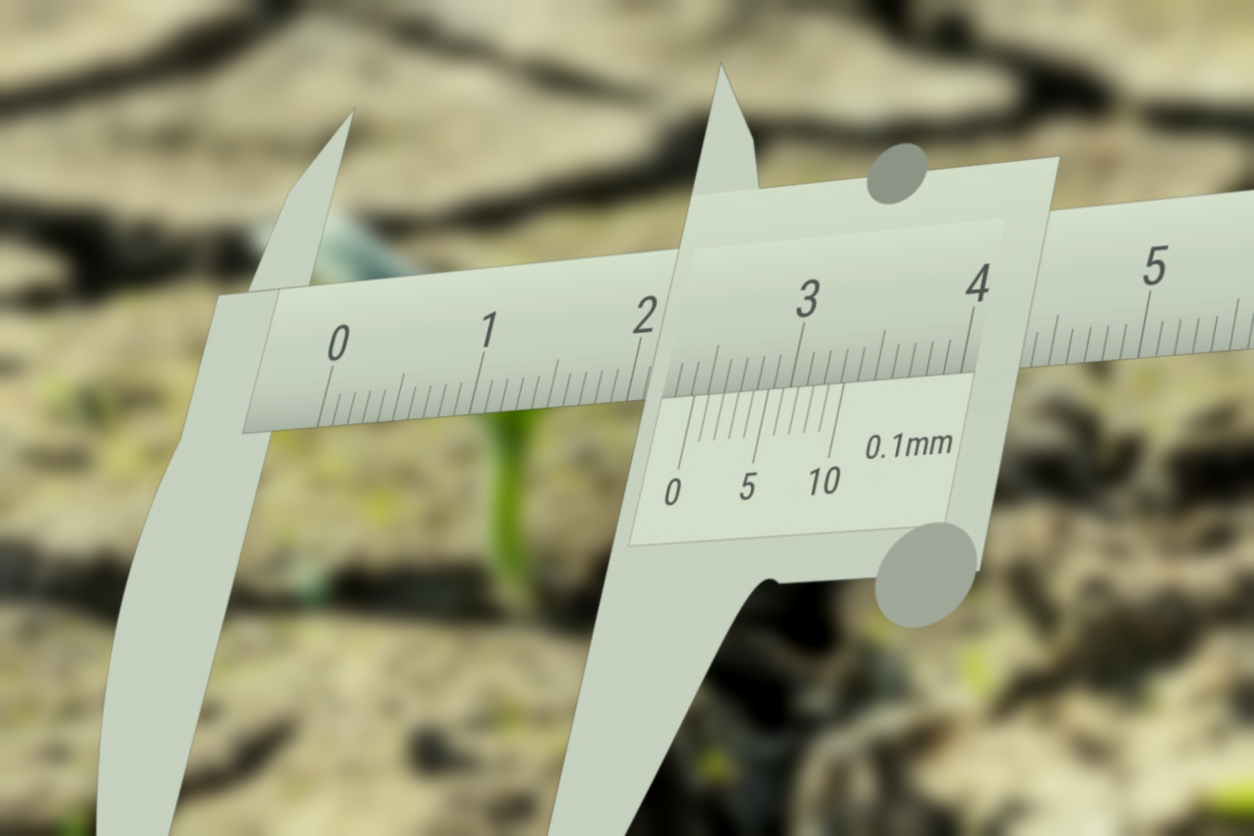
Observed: 24.2 mm
